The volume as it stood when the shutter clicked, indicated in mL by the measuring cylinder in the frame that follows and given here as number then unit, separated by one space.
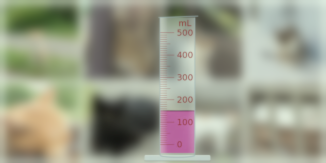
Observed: 150 mL
